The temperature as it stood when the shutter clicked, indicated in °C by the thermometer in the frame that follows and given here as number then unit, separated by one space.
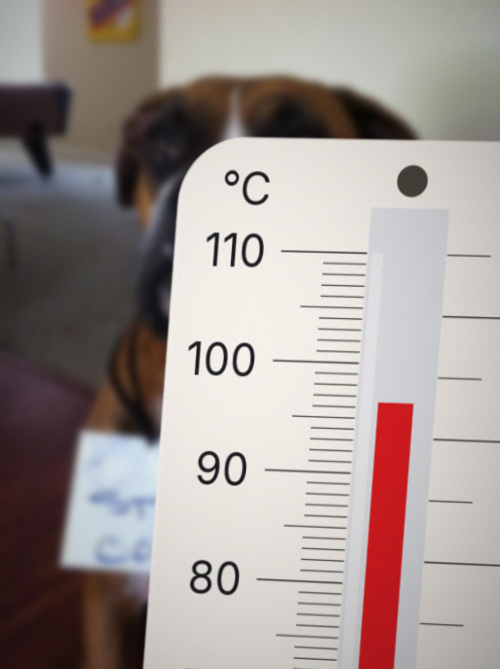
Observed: 96.5 °C
